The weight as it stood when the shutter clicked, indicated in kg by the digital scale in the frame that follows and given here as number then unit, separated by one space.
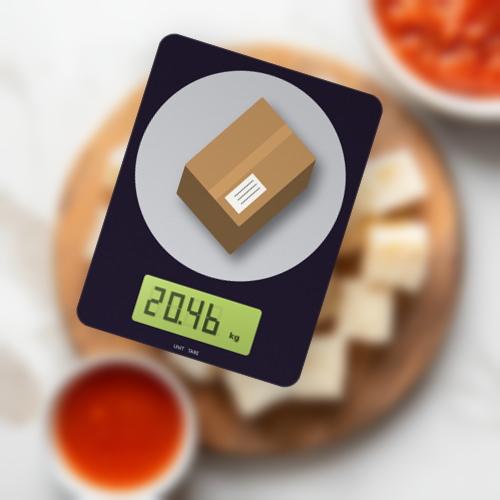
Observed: 20.46 kg
